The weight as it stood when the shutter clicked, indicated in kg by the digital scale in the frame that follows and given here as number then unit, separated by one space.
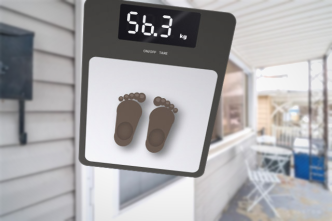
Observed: 56.3 kg
